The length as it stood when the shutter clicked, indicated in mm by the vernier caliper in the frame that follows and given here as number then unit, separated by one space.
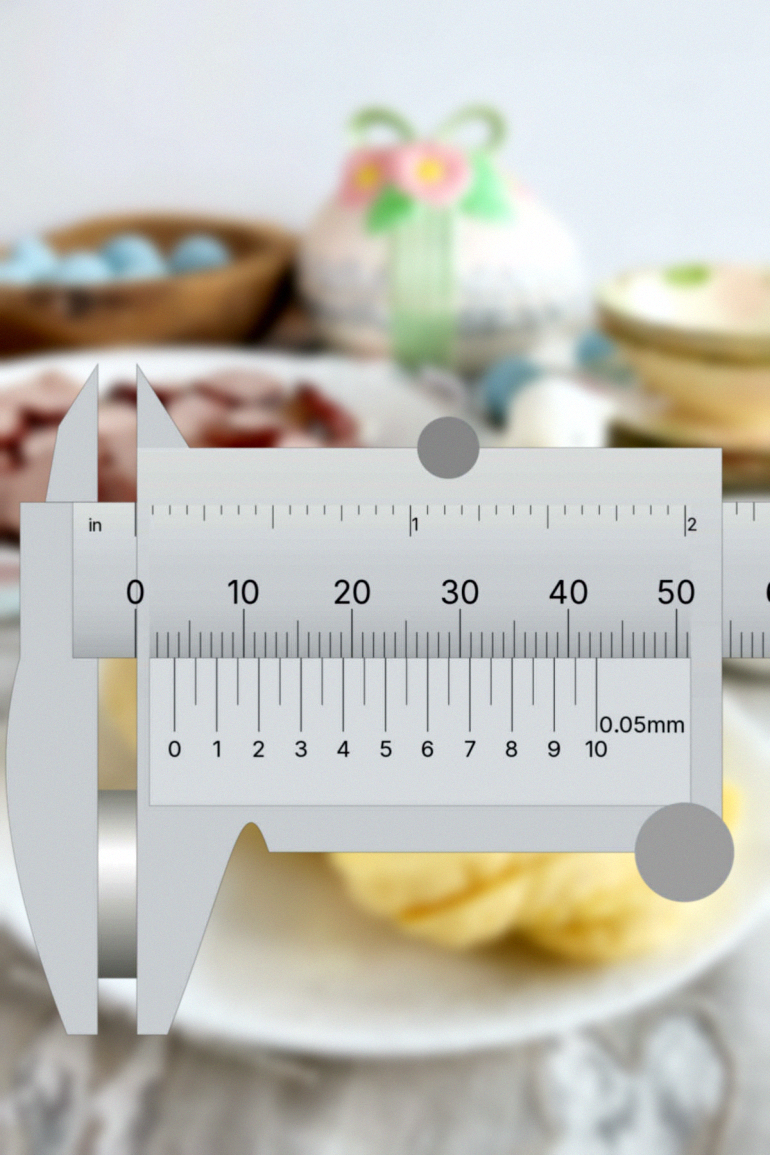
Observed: 3.6 mm
